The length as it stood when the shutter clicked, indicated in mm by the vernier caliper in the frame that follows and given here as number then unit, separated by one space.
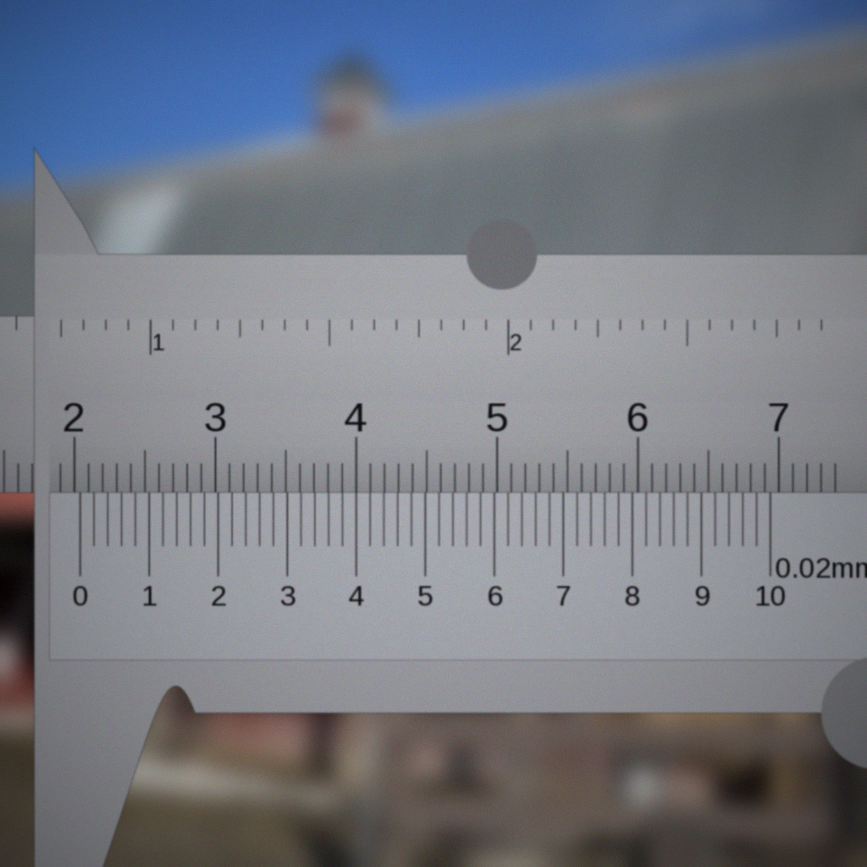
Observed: 20.4 mm
